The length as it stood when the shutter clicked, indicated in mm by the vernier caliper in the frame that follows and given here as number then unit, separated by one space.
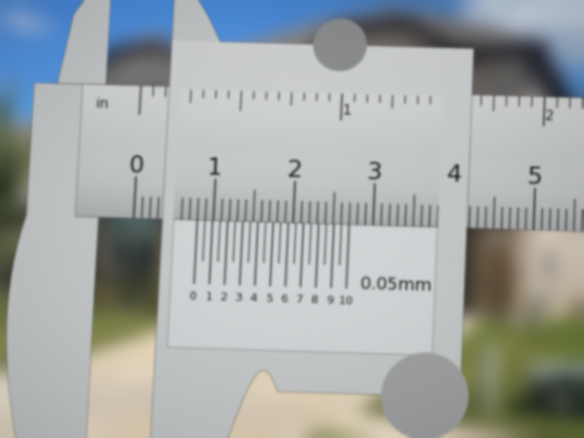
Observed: 8.0 mm
